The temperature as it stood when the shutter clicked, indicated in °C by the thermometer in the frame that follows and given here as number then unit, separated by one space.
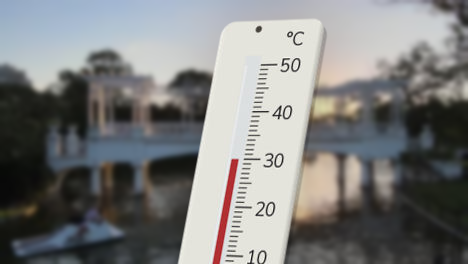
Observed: 30 °C
